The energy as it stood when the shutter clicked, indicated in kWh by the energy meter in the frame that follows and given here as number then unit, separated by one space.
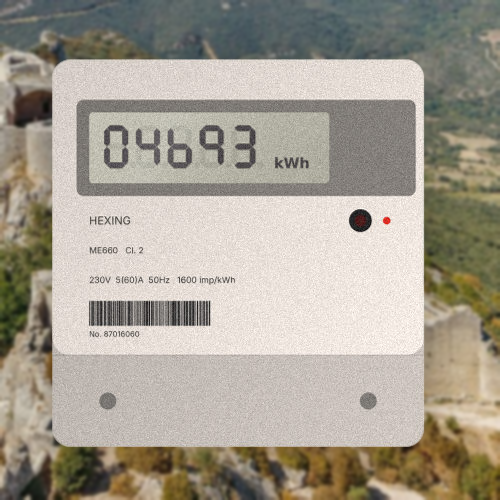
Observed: 4693 kWh
